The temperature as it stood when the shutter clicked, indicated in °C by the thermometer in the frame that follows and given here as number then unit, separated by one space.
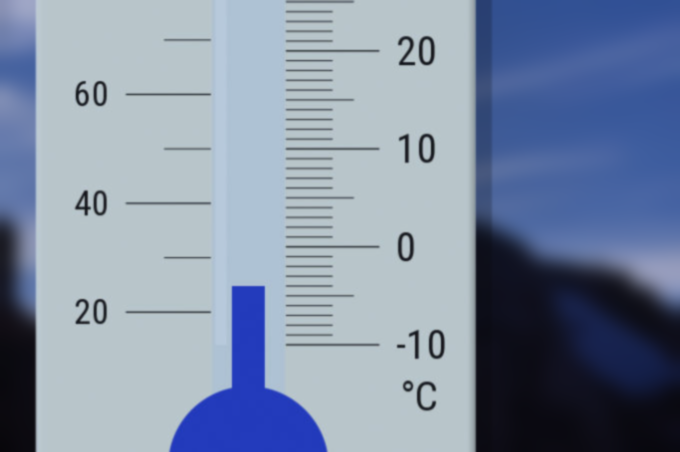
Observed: -4 °C
